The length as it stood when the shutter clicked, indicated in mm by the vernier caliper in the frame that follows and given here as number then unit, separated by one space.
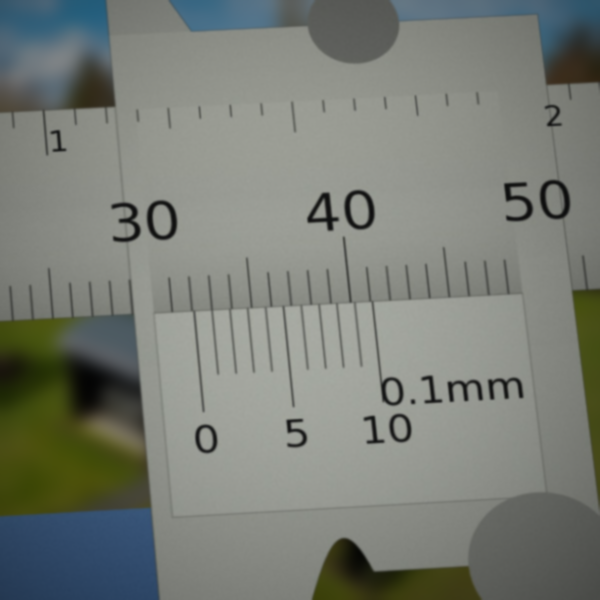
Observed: 32.1 mm
